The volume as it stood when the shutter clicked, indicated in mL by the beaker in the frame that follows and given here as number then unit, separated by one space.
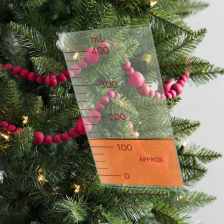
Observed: 125 mL
